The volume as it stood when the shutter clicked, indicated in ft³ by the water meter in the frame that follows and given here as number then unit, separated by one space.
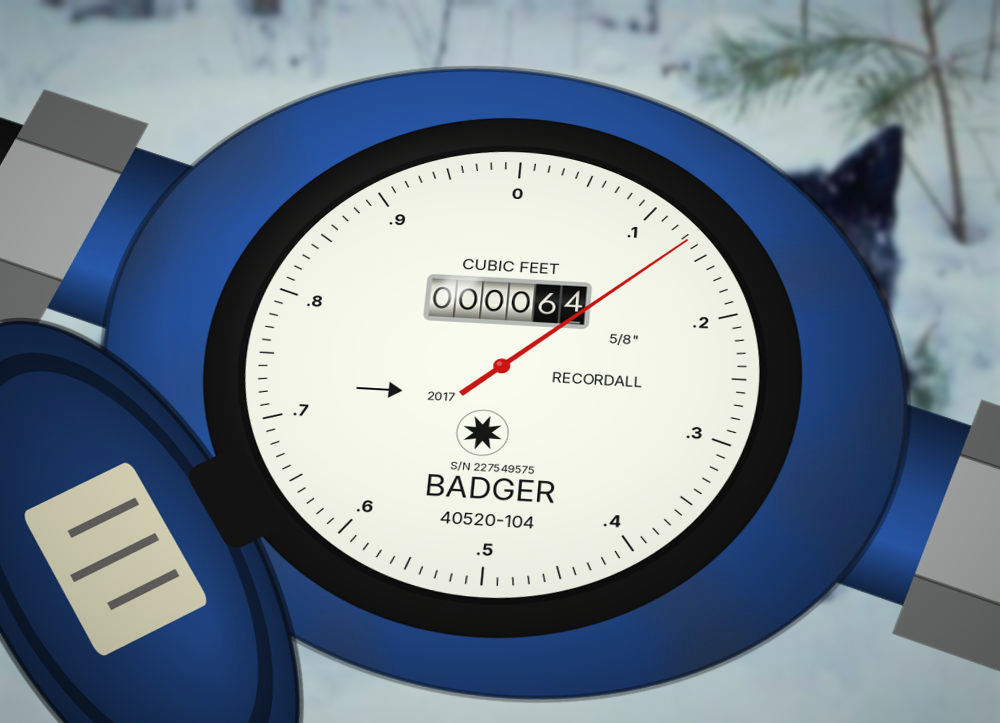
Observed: 64.13 ft³
